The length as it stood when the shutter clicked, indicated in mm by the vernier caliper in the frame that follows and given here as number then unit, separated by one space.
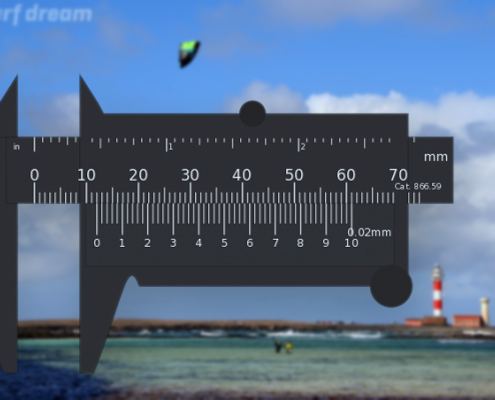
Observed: 12.0 mm
